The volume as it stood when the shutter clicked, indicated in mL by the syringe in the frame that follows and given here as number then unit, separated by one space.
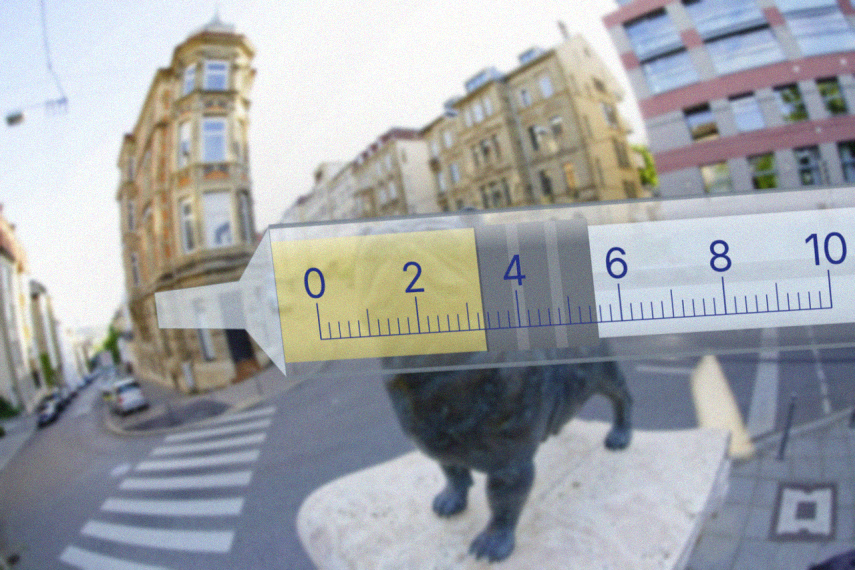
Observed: 3.3 mL
